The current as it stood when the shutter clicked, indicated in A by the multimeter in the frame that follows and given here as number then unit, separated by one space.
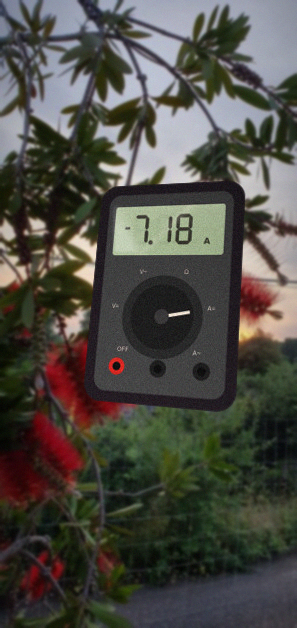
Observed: -7.18 A
